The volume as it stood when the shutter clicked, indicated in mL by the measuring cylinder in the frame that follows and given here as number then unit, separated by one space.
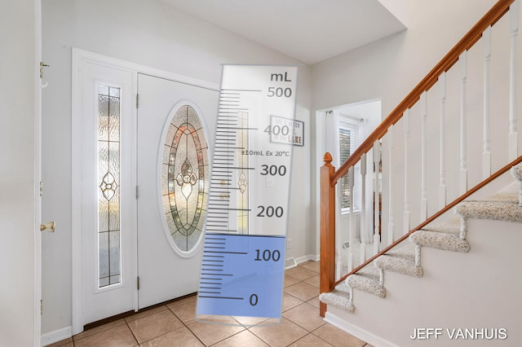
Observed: 140 mL
